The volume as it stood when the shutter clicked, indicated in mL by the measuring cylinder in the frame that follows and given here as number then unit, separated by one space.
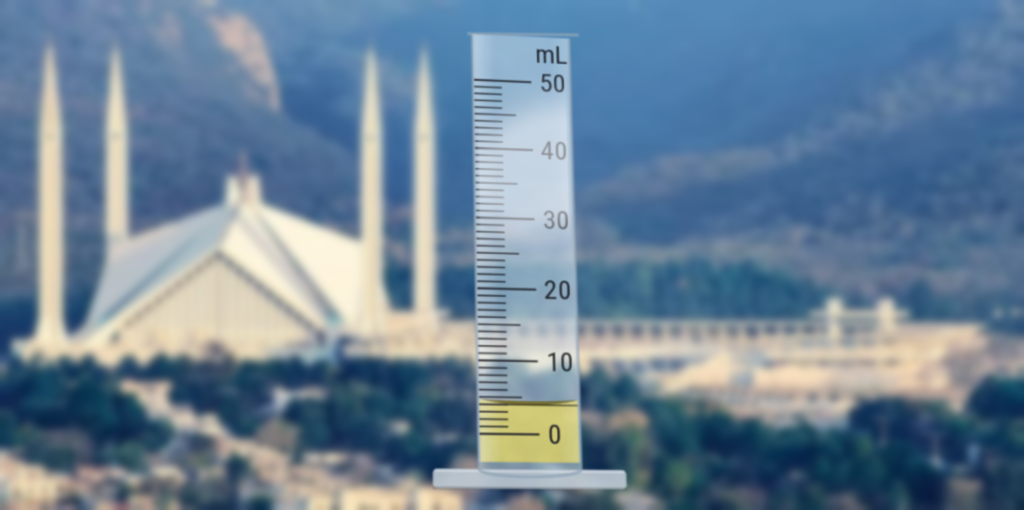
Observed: 4 mL
